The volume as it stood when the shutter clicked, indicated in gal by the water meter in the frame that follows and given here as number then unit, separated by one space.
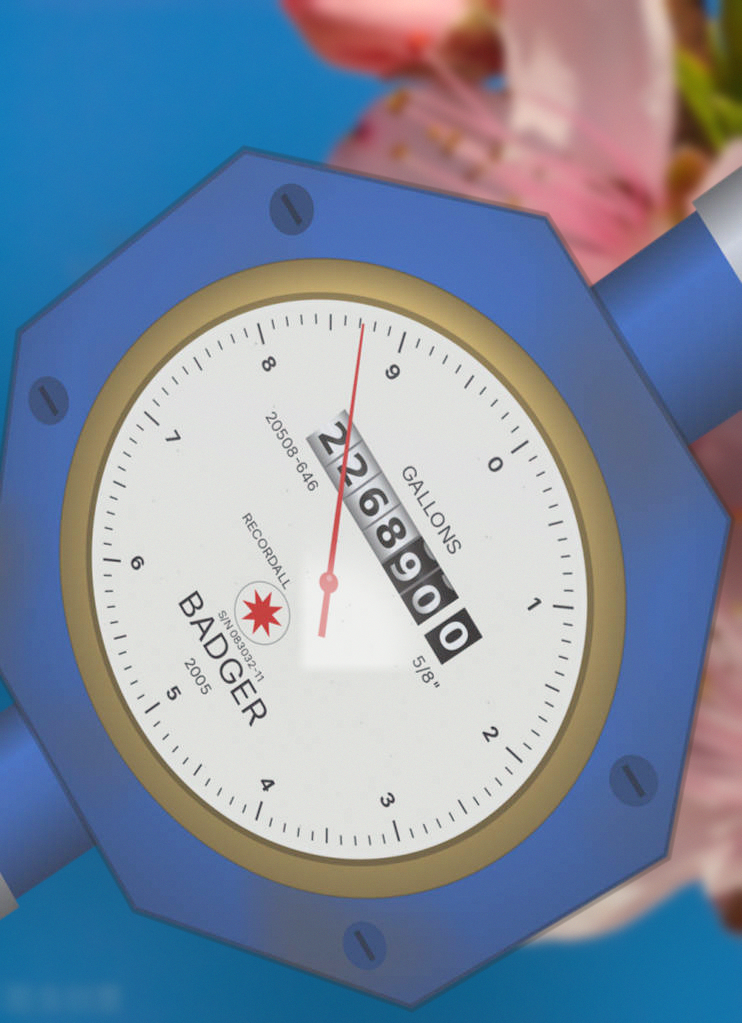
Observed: 2268898.7 gal
